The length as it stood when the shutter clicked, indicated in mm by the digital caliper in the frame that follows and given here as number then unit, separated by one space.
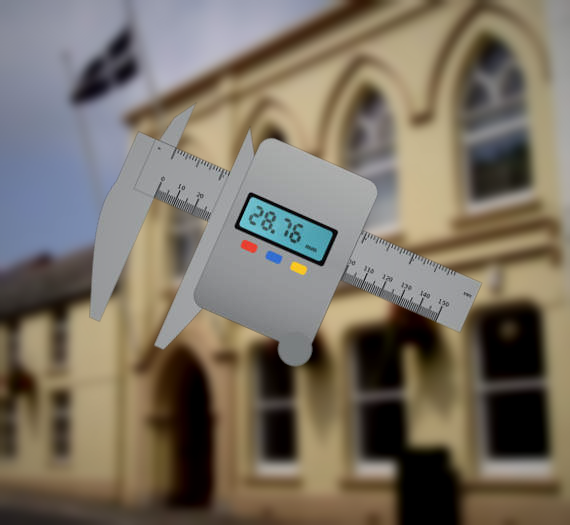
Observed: 28.76 mm
